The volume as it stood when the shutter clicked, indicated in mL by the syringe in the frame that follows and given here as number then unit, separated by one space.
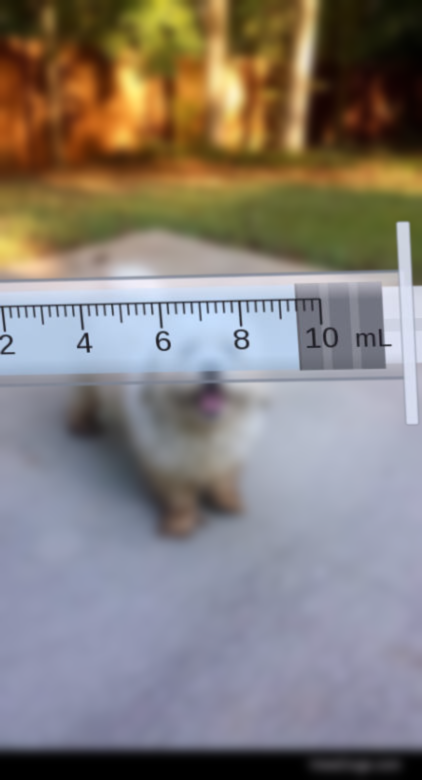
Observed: 9.4 mL
